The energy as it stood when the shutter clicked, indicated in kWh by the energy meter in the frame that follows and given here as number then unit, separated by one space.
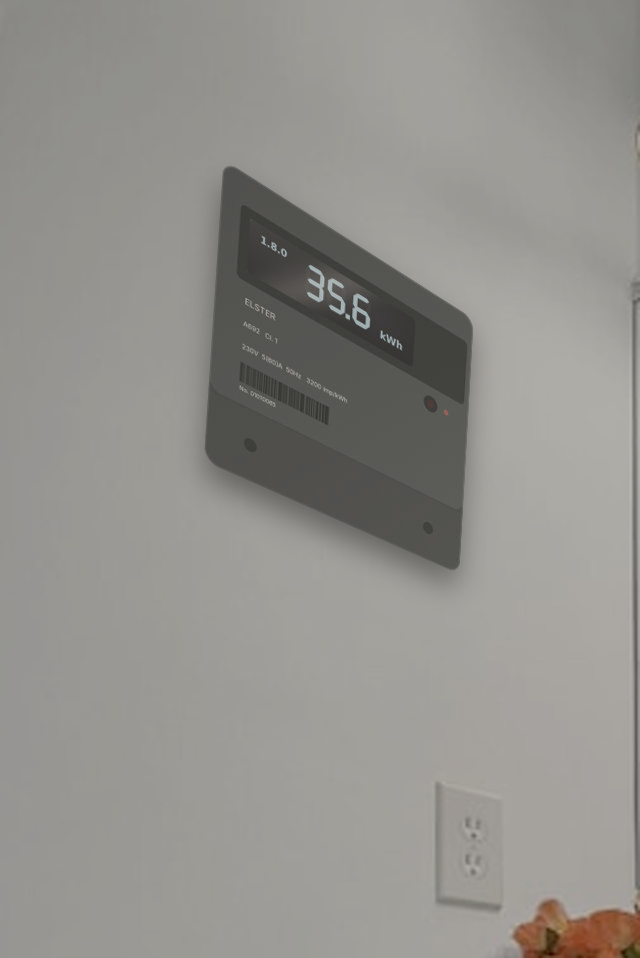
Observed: 35.6 kWh
